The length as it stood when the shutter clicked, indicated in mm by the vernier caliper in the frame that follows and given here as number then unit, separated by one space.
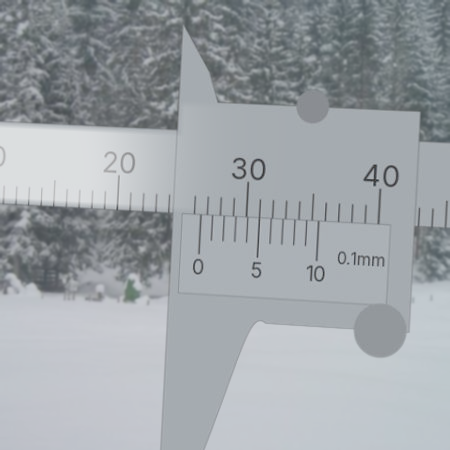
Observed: 26.5 mm
